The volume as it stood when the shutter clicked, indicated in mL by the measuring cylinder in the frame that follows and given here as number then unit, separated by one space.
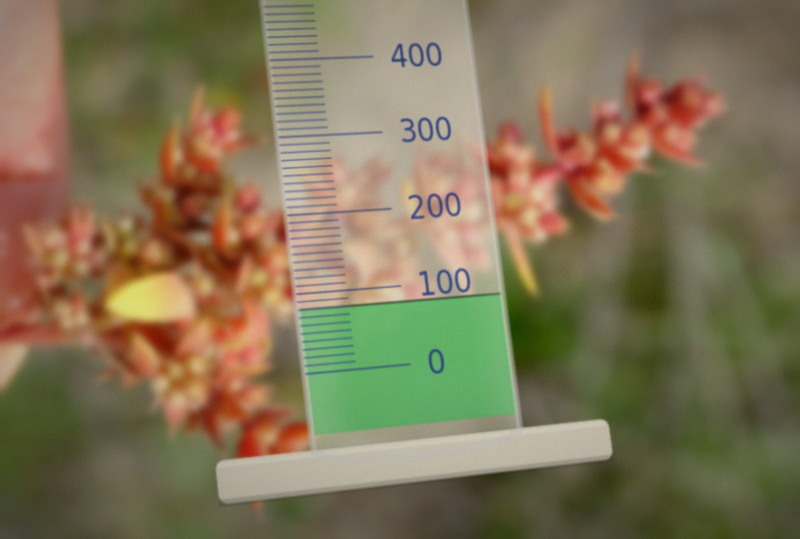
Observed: 80 mL
